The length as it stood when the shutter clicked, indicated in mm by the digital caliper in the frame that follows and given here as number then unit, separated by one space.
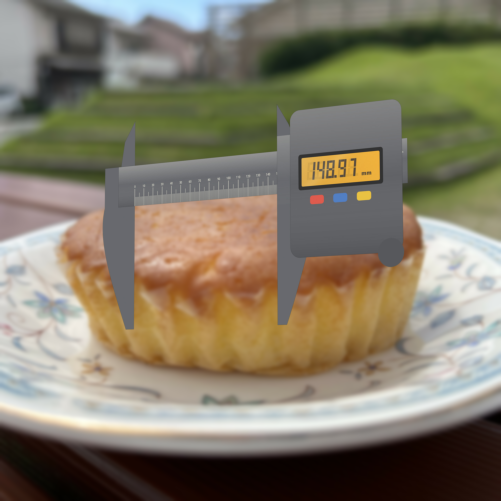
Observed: 148.97 mm
